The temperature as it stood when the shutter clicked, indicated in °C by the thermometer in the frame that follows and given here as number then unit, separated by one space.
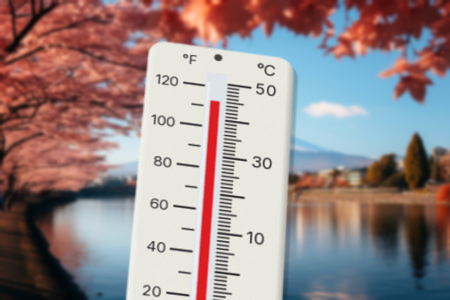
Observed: 45 °C
